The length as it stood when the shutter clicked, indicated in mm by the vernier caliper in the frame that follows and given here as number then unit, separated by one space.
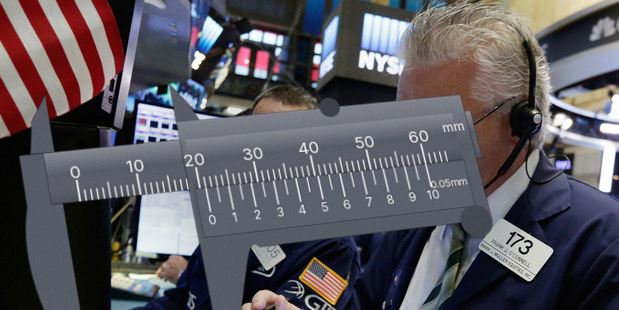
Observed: 21.0 mm
